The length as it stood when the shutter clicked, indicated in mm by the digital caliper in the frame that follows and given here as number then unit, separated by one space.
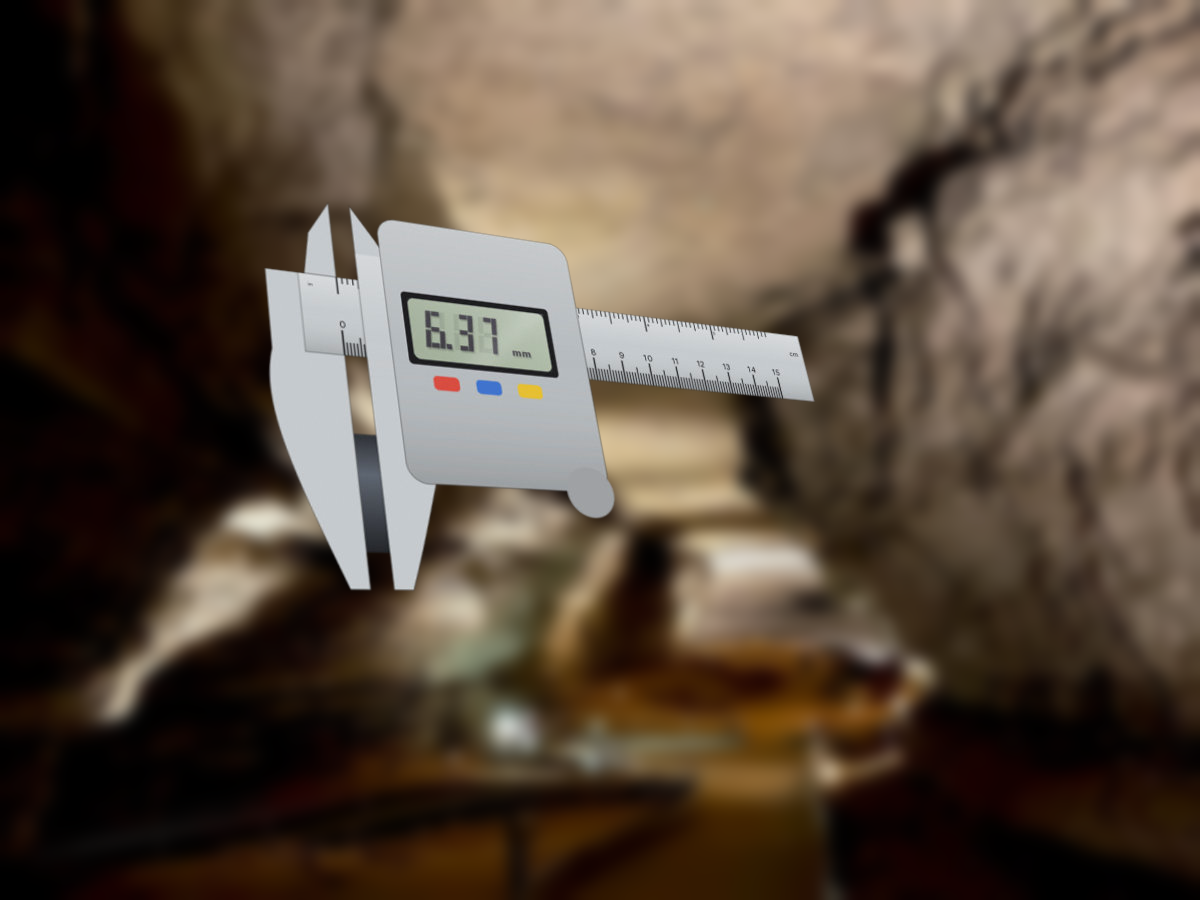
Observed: 6.37 mm
